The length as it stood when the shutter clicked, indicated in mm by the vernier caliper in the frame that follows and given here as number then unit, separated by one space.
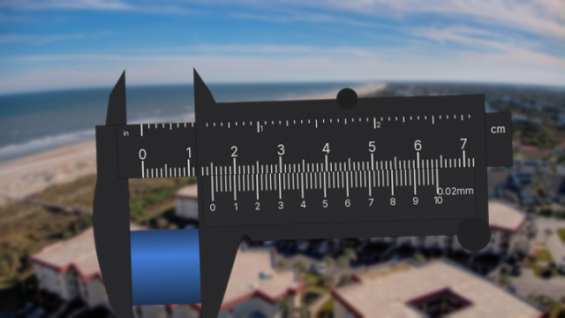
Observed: 15.0 mm
